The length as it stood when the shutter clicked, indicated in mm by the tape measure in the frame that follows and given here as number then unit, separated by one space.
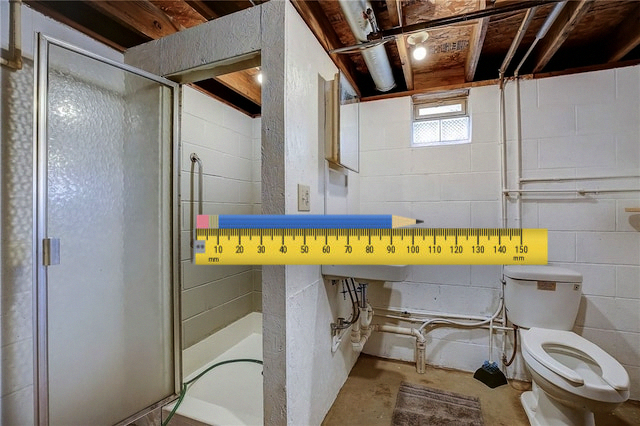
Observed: 105 mm
